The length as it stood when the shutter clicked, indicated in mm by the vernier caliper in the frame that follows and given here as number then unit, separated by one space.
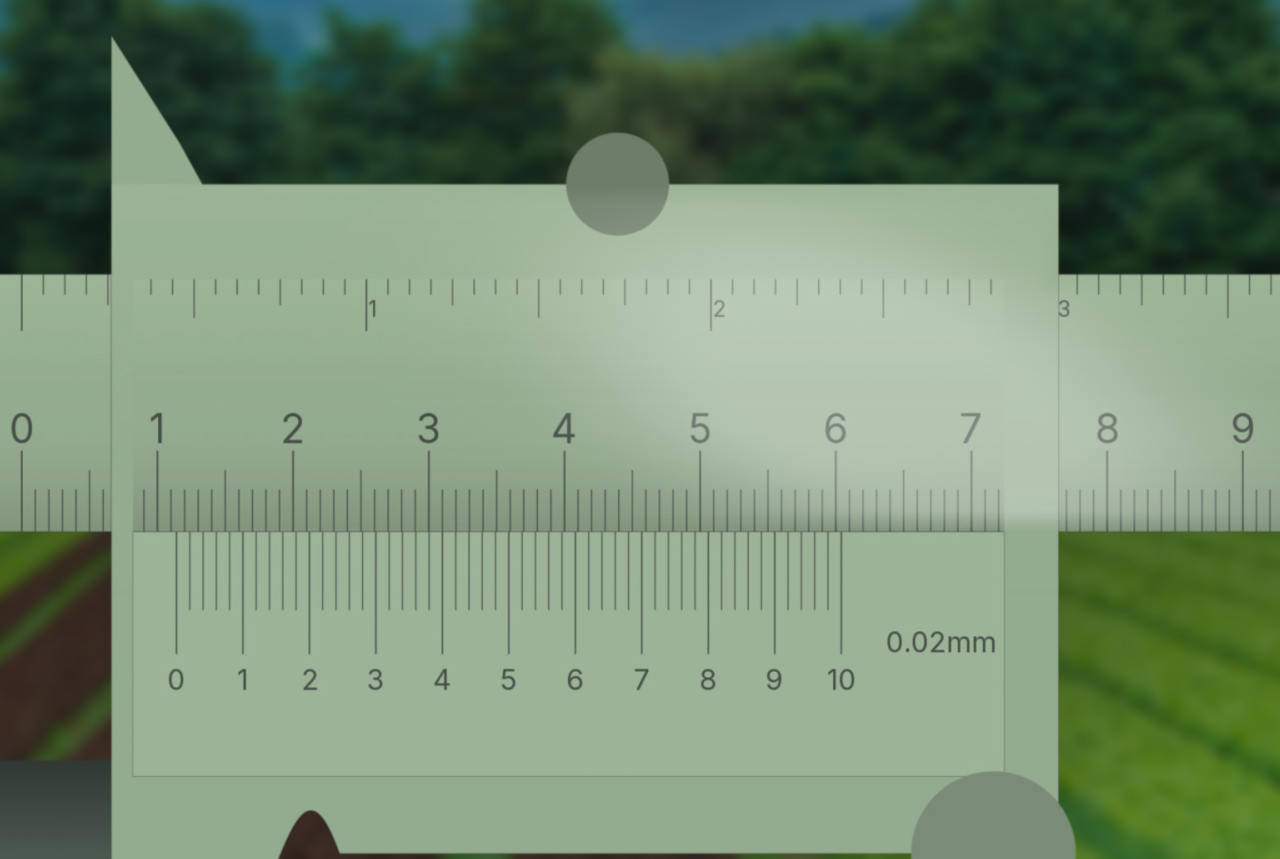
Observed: 11.4 mm
